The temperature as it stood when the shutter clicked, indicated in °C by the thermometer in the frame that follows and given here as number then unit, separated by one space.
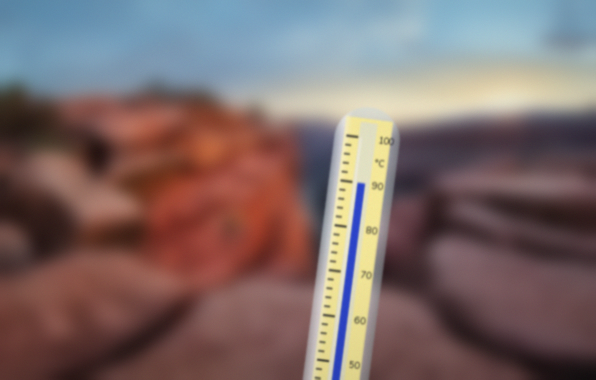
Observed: 90 °C
